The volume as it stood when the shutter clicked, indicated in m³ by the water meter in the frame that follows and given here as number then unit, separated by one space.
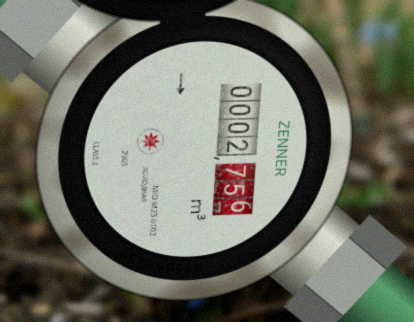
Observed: 2.756 m³
